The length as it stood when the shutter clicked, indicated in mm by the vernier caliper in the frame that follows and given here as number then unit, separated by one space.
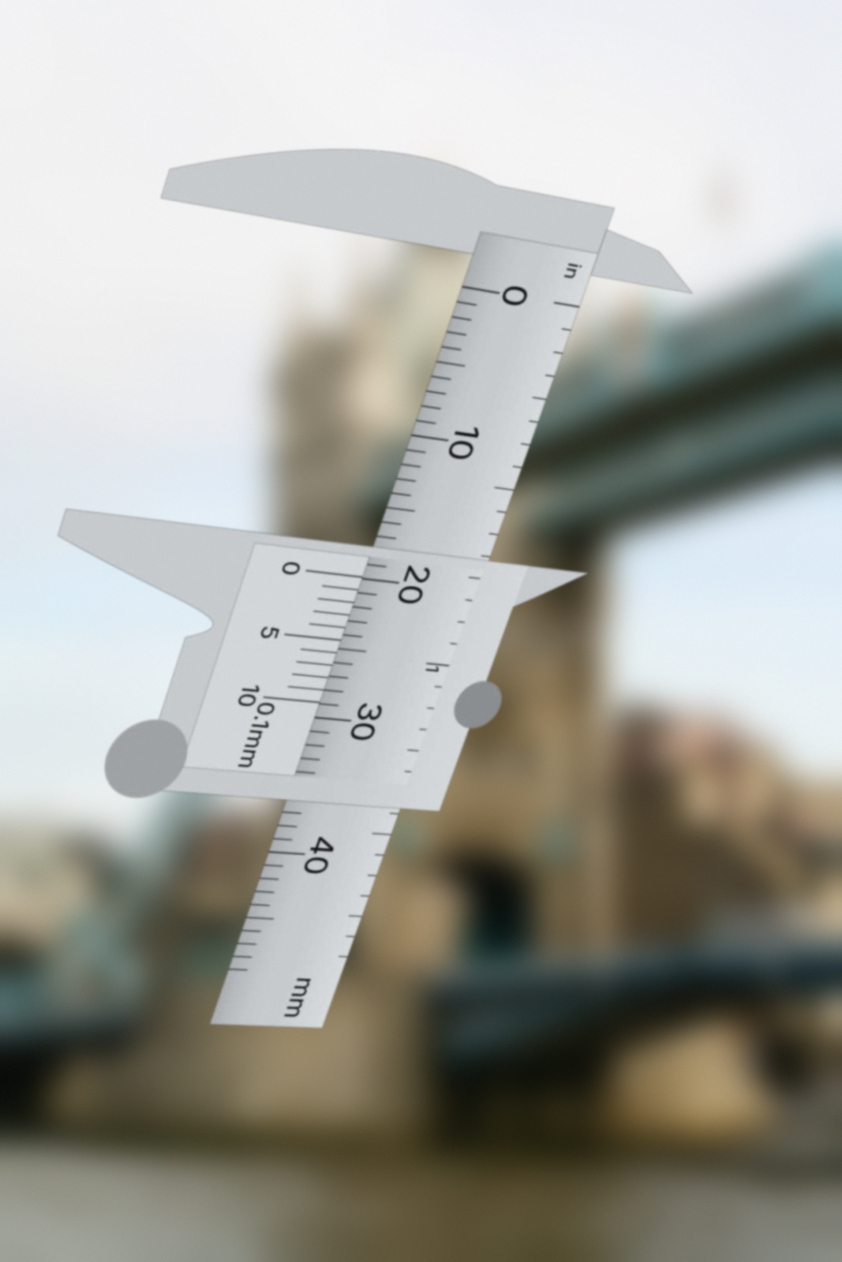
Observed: 19.9 mm
